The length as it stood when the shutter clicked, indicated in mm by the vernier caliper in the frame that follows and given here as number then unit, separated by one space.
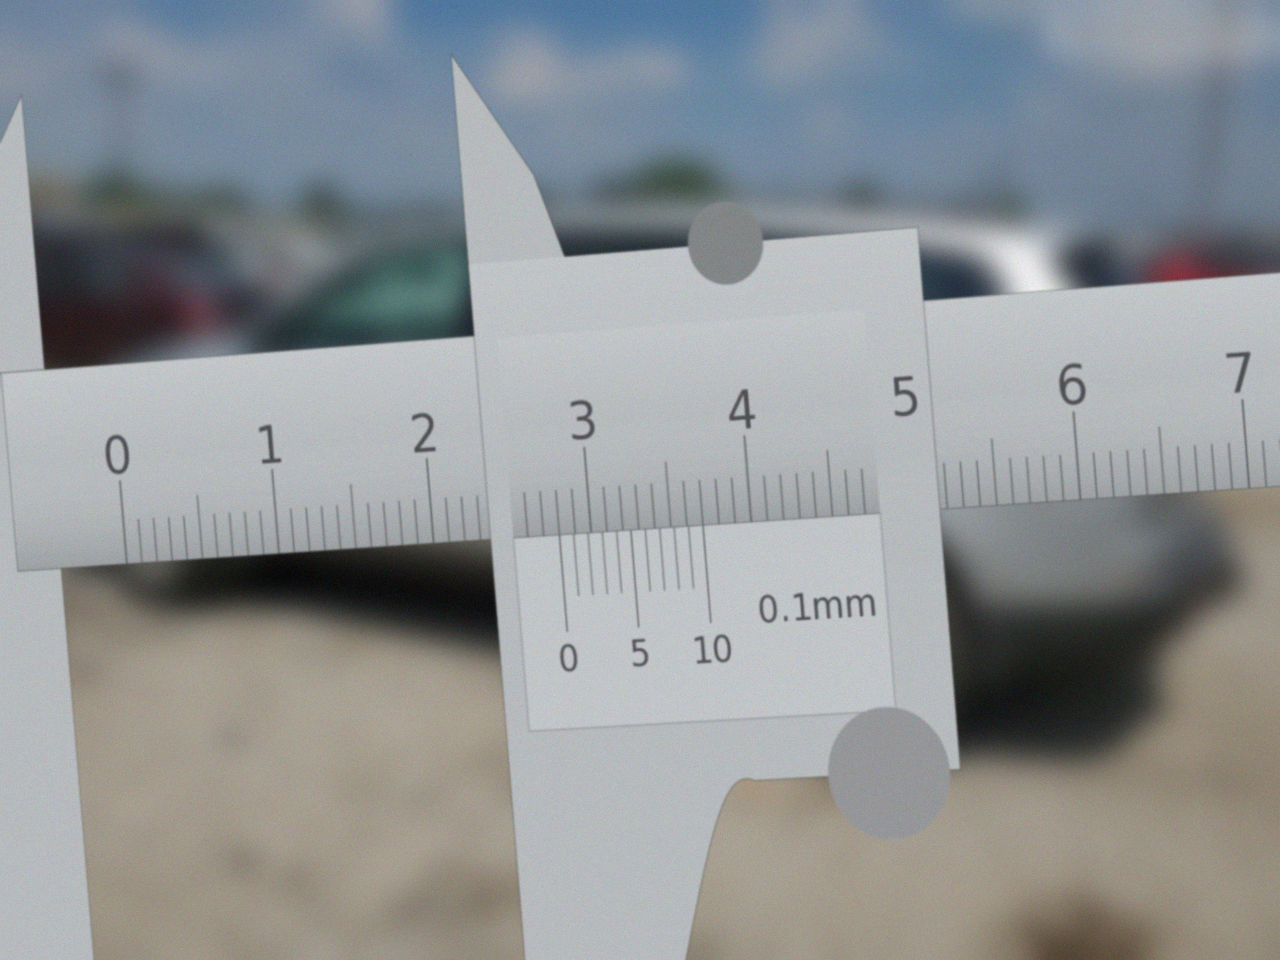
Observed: 28.0 mm
